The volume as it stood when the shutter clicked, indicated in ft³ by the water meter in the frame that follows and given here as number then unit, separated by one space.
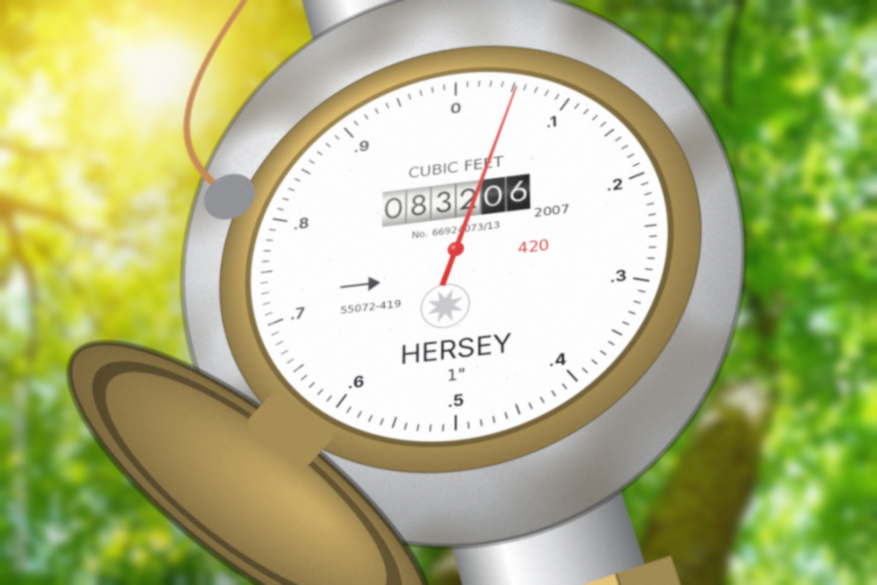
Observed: 83206.05 ft³
